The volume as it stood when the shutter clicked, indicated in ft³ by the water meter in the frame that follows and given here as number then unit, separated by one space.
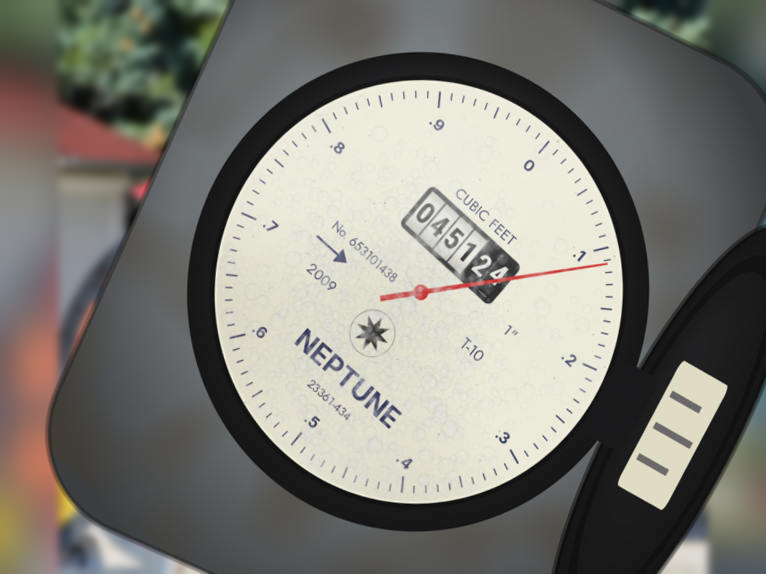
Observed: 45124.11 ft³
